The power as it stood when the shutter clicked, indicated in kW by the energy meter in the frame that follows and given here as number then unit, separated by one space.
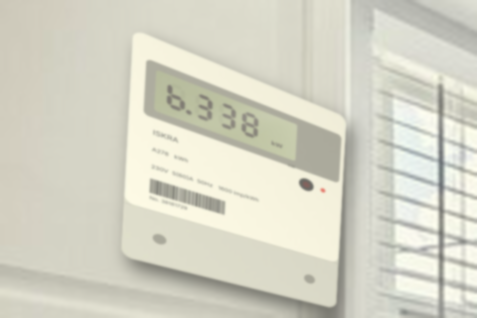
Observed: 6.338 kW
